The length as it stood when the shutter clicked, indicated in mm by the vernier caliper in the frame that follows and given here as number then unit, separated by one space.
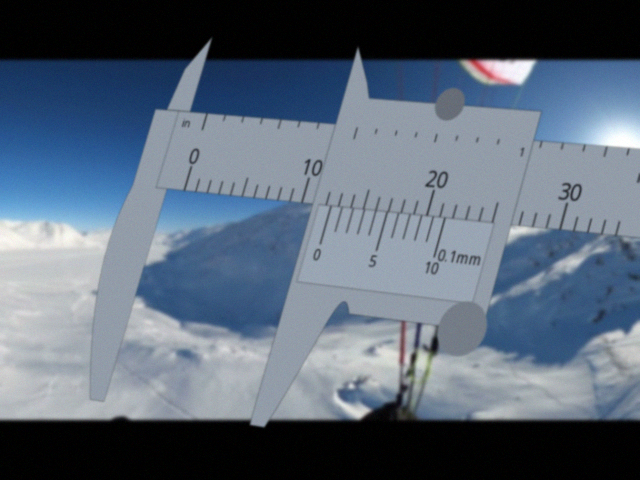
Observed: 12.4 mm
